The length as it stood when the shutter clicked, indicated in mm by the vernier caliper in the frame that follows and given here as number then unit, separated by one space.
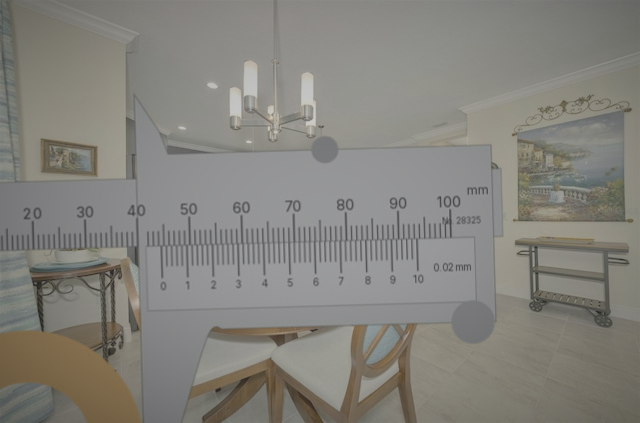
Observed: 44.5 mm
